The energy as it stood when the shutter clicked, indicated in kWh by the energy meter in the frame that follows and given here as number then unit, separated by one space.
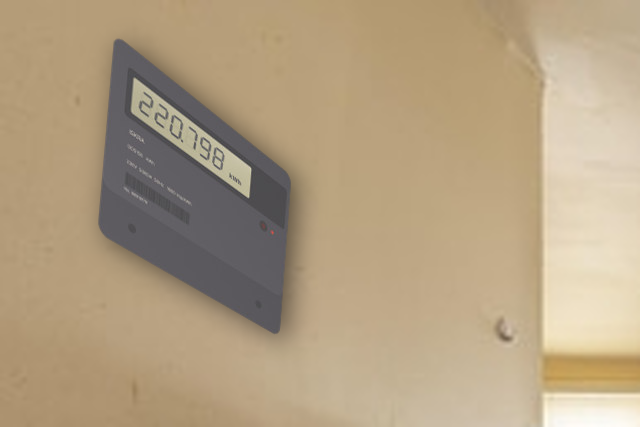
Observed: 220.798 kWh
